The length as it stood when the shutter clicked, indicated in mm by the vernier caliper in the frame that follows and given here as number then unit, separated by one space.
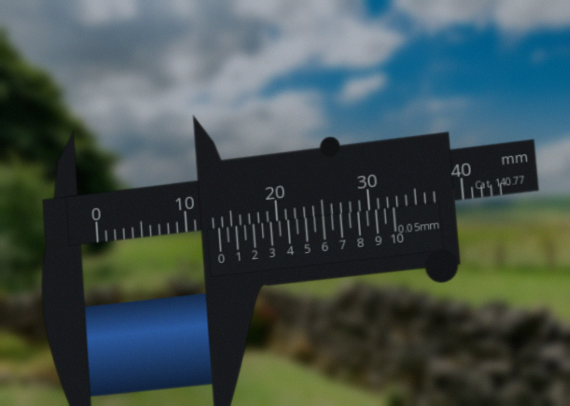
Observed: 13.6 mm
